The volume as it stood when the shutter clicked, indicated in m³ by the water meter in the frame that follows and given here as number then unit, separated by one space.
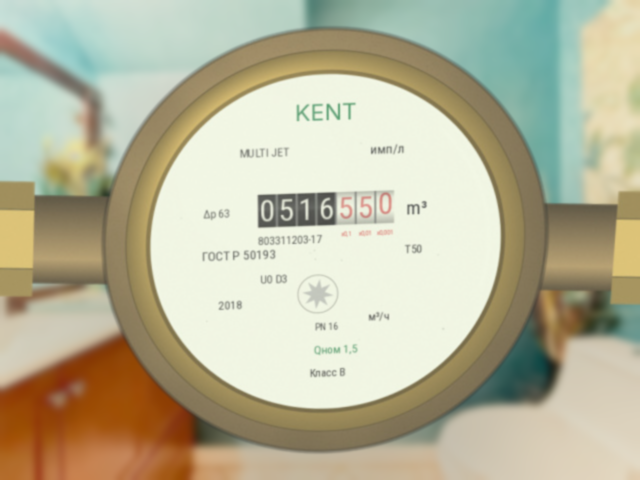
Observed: 516.550 m³
